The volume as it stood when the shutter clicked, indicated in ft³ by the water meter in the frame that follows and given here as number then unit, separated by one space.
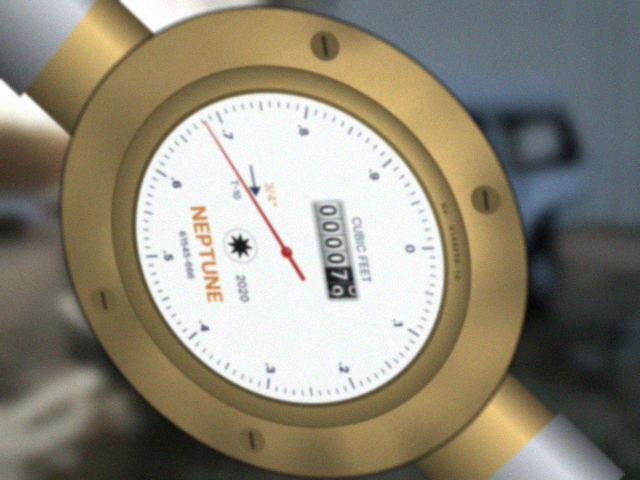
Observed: 78.68 ft³
